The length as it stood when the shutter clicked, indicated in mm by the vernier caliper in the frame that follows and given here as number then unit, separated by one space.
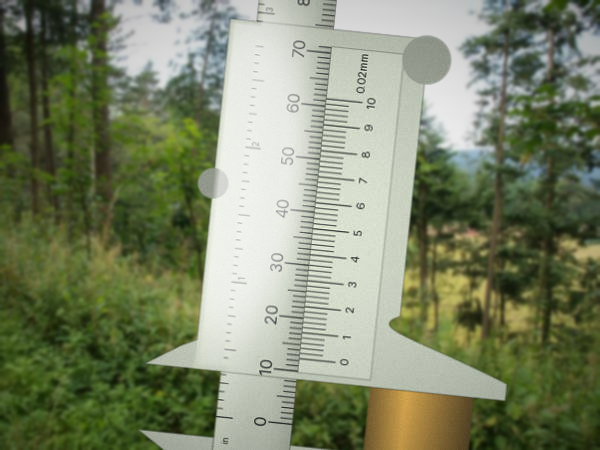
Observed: 12.4 mm
